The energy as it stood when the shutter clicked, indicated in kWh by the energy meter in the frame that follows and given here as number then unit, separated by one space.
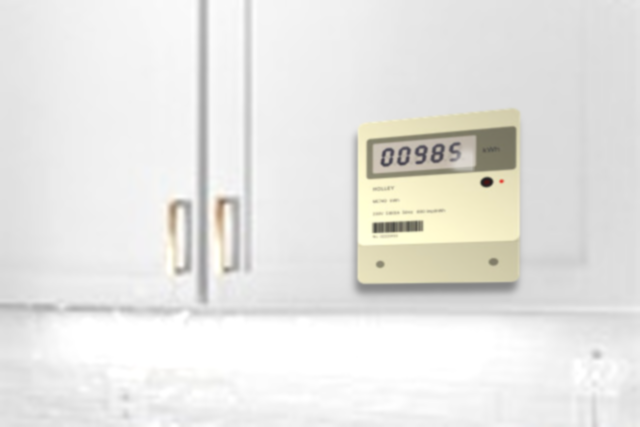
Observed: 985 kWh
